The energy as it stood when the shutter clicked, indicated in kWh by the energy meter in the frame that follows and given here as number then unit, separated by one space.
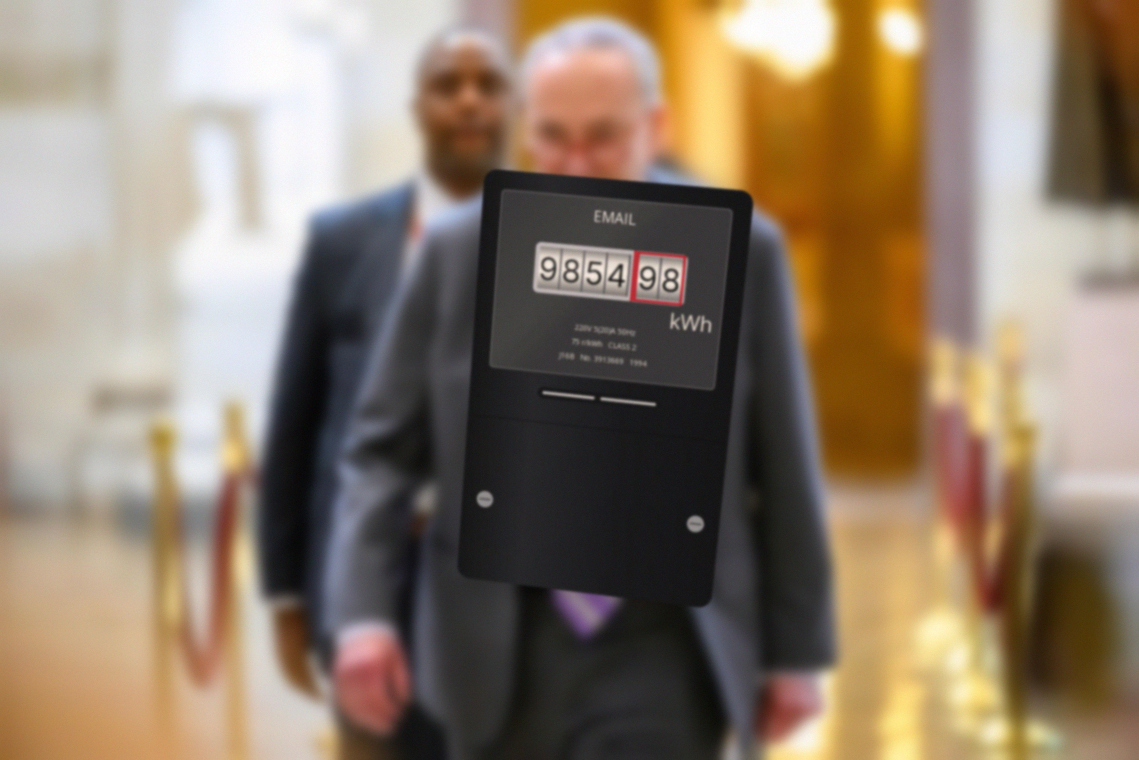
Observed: 9854.98 kWh
